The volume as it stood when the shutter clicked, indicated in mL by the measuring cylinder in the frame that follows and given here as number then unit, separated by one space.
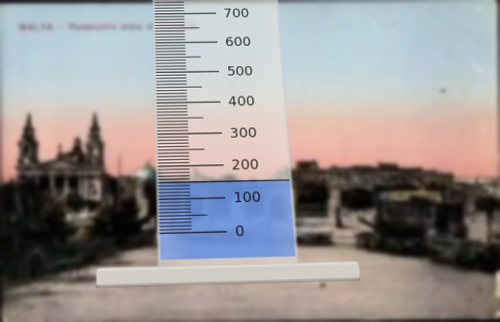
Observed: 150 mL
